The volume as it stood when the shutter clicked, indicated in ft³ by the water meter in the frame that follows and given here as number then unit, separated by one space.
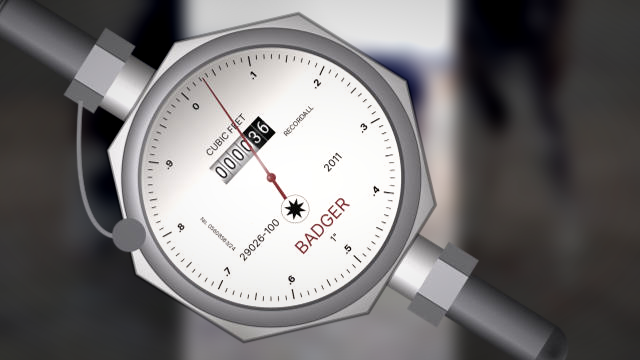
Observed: 36.03 ft³
